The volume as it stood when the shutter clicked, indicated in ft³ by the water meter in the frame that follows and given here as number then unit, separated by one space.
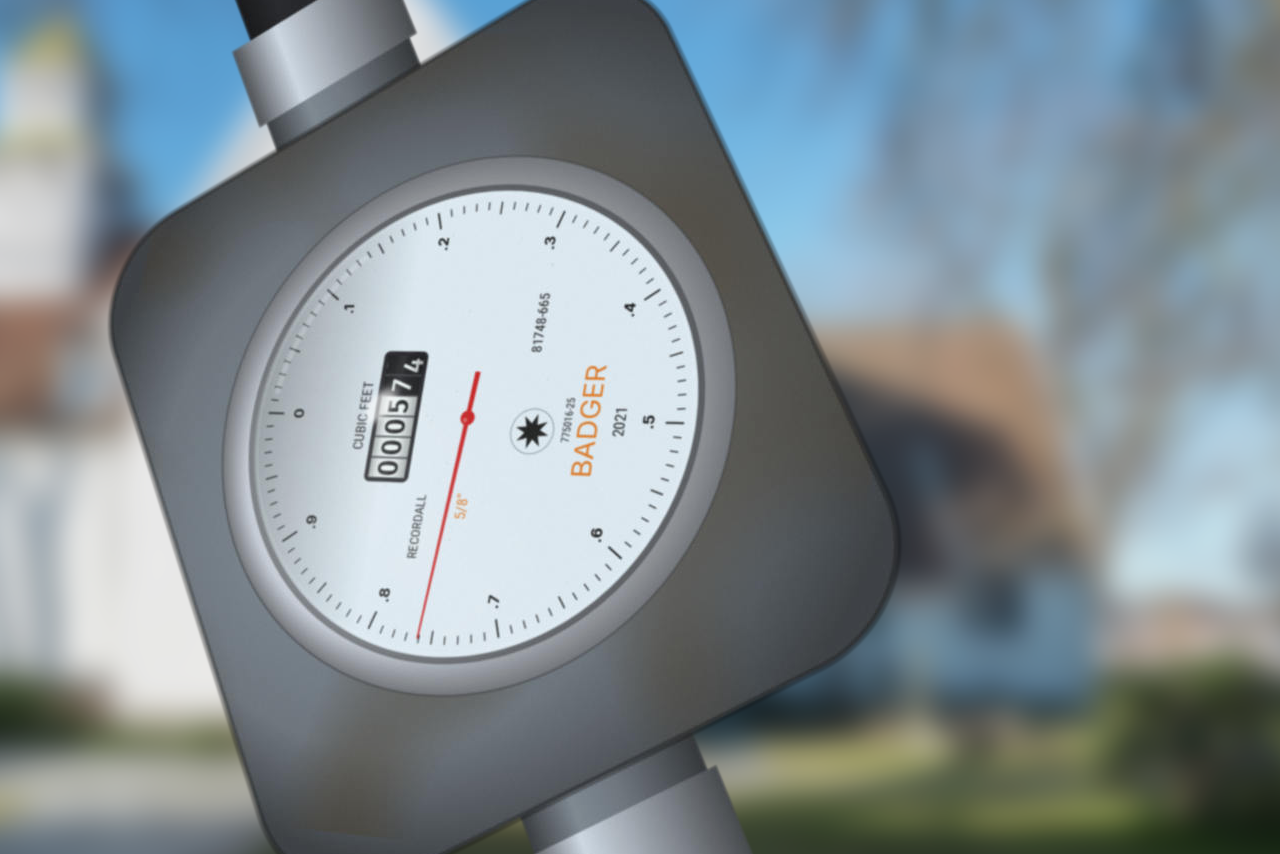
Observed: 573.76 ft³
